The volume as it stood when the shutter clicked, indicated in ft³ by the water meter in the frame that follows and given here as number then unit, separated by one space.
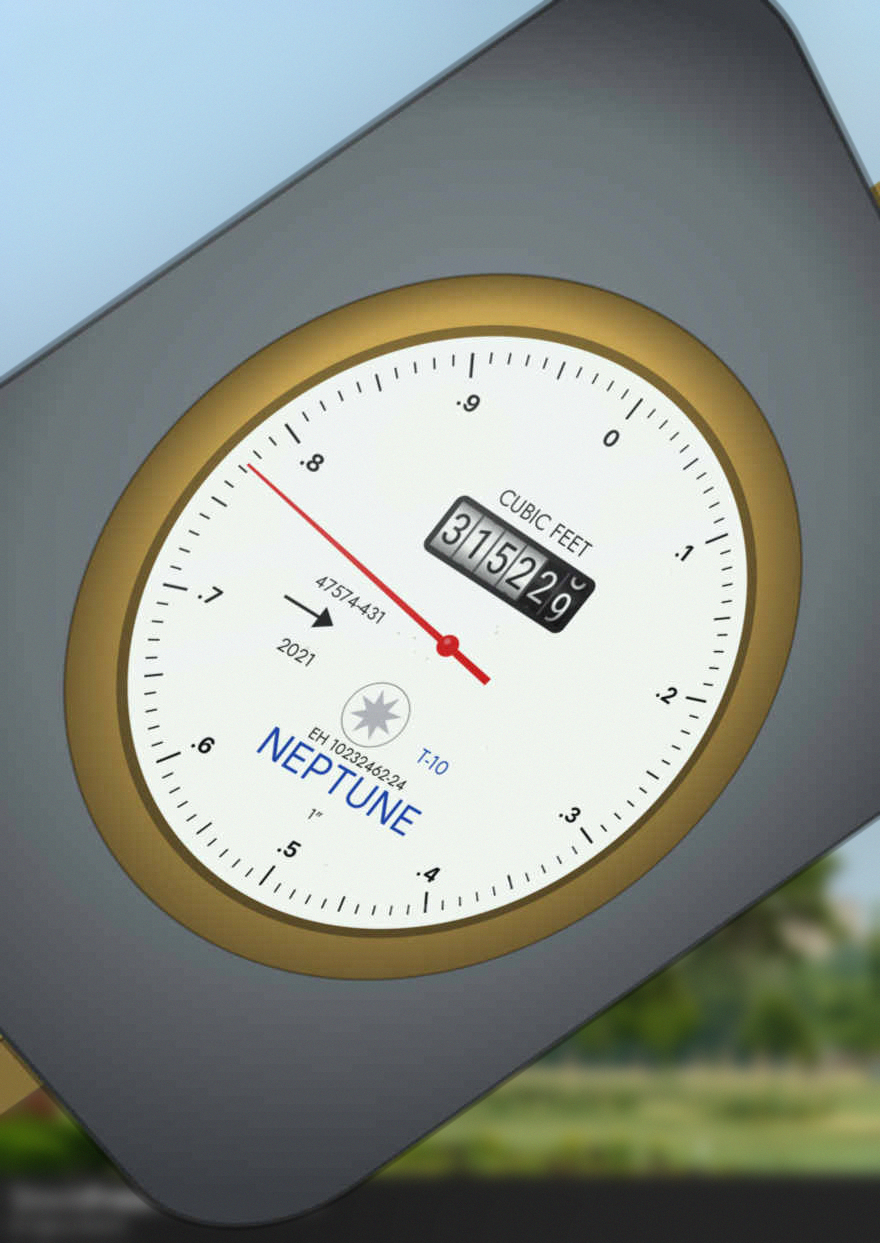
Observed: 315228.77 ft³
